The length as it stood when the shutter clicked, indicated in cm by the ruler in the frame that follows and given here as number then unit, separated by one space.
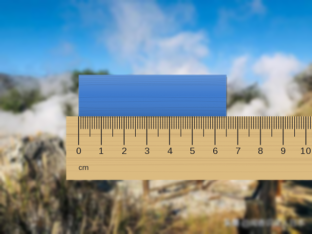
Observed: 6.5 cm
